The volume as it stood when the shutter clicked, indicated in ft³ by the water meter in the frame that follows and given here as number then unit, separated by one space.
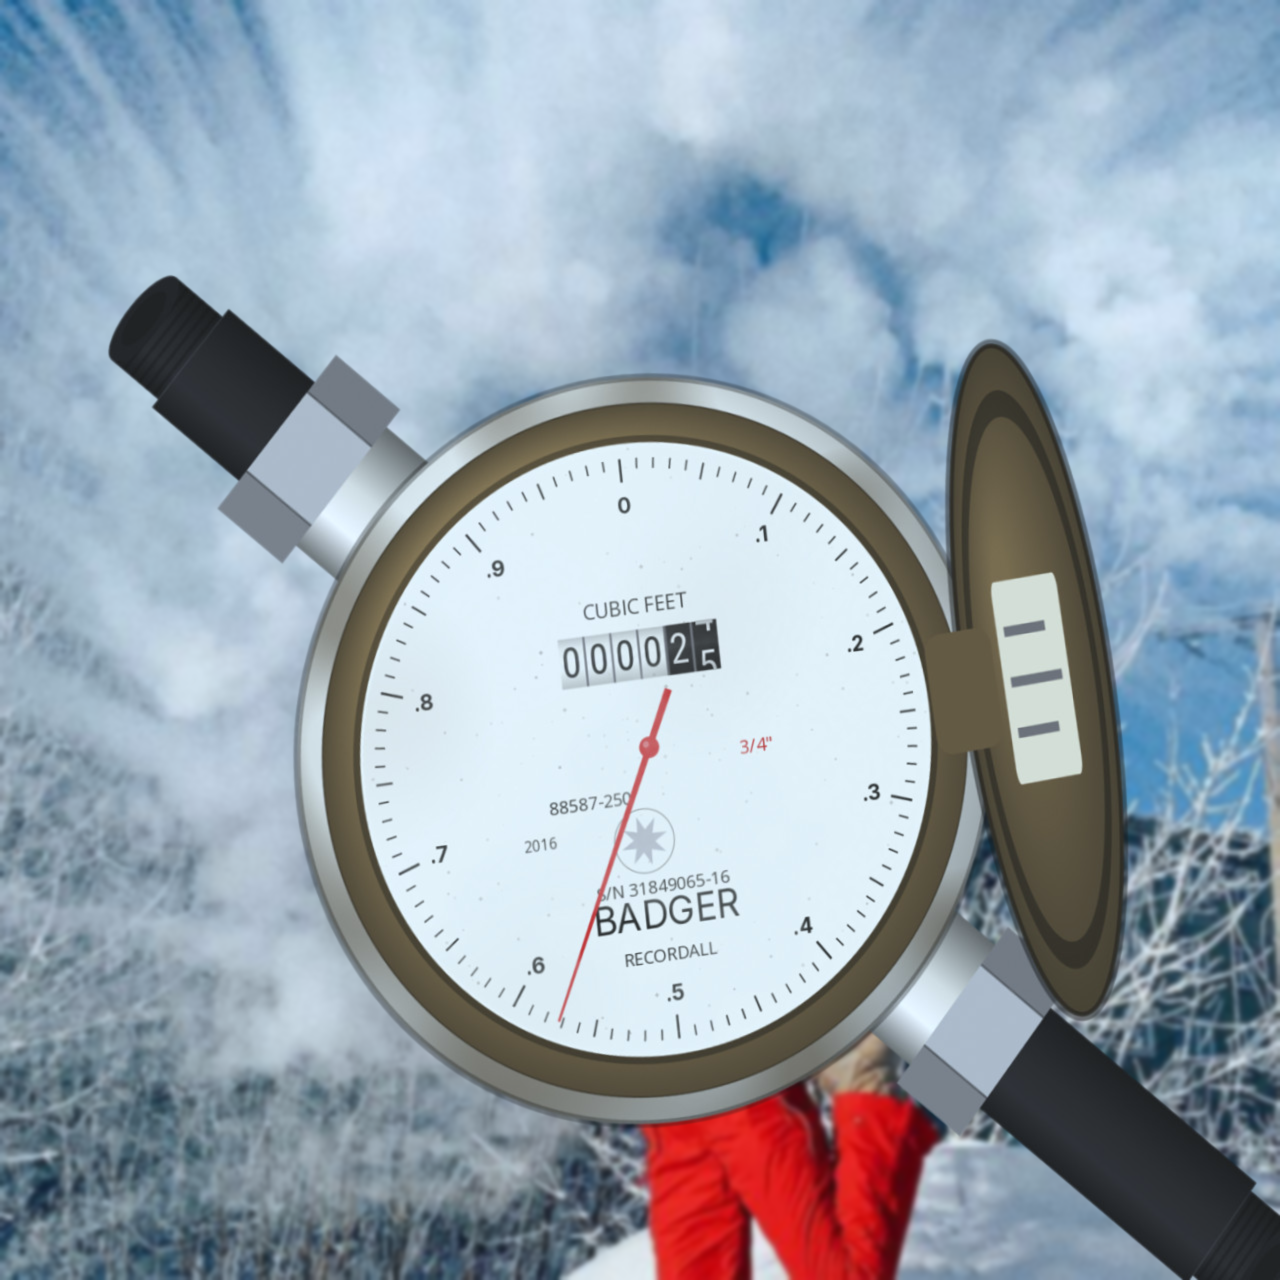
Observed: 24.57 ft³
